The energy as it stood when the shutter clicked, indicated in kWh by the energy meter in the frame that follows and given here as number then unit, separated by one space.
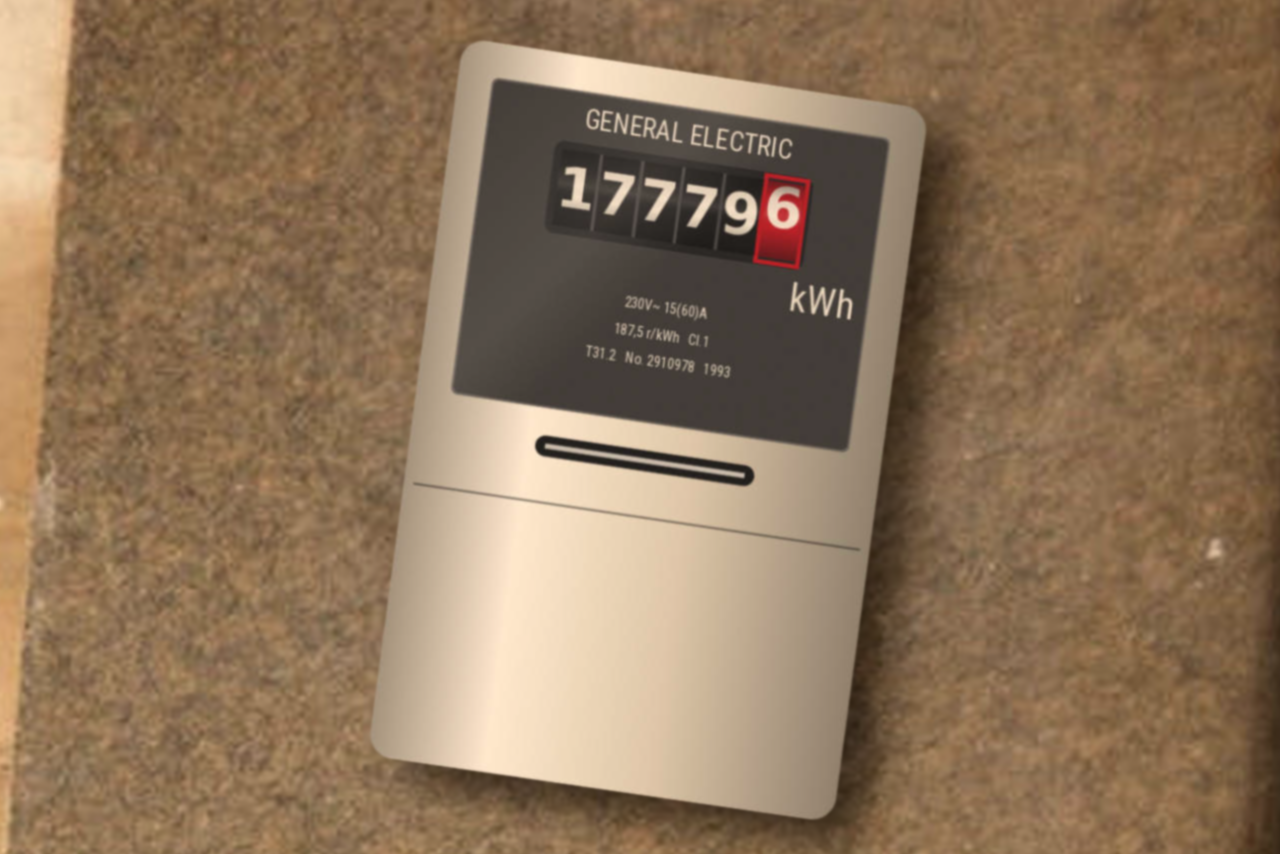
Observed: 17779.6 kWh
